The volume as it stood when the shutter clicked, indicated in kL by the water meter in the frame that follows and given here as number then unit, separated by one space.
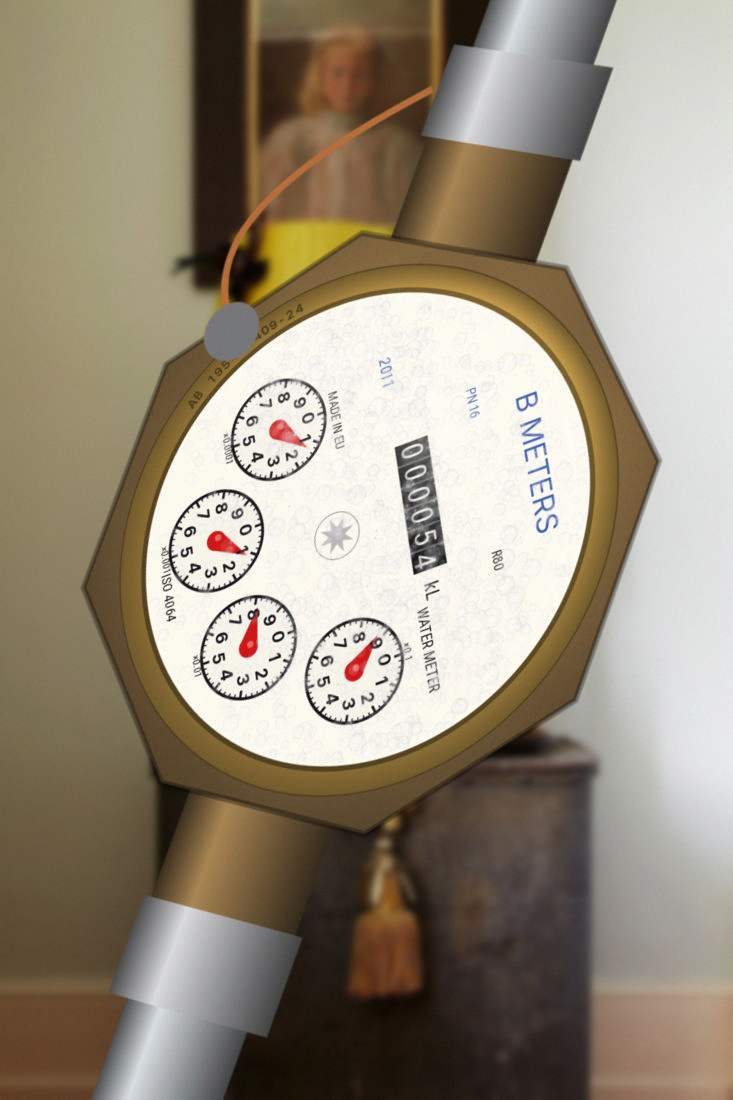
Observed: 53.8811 kL
